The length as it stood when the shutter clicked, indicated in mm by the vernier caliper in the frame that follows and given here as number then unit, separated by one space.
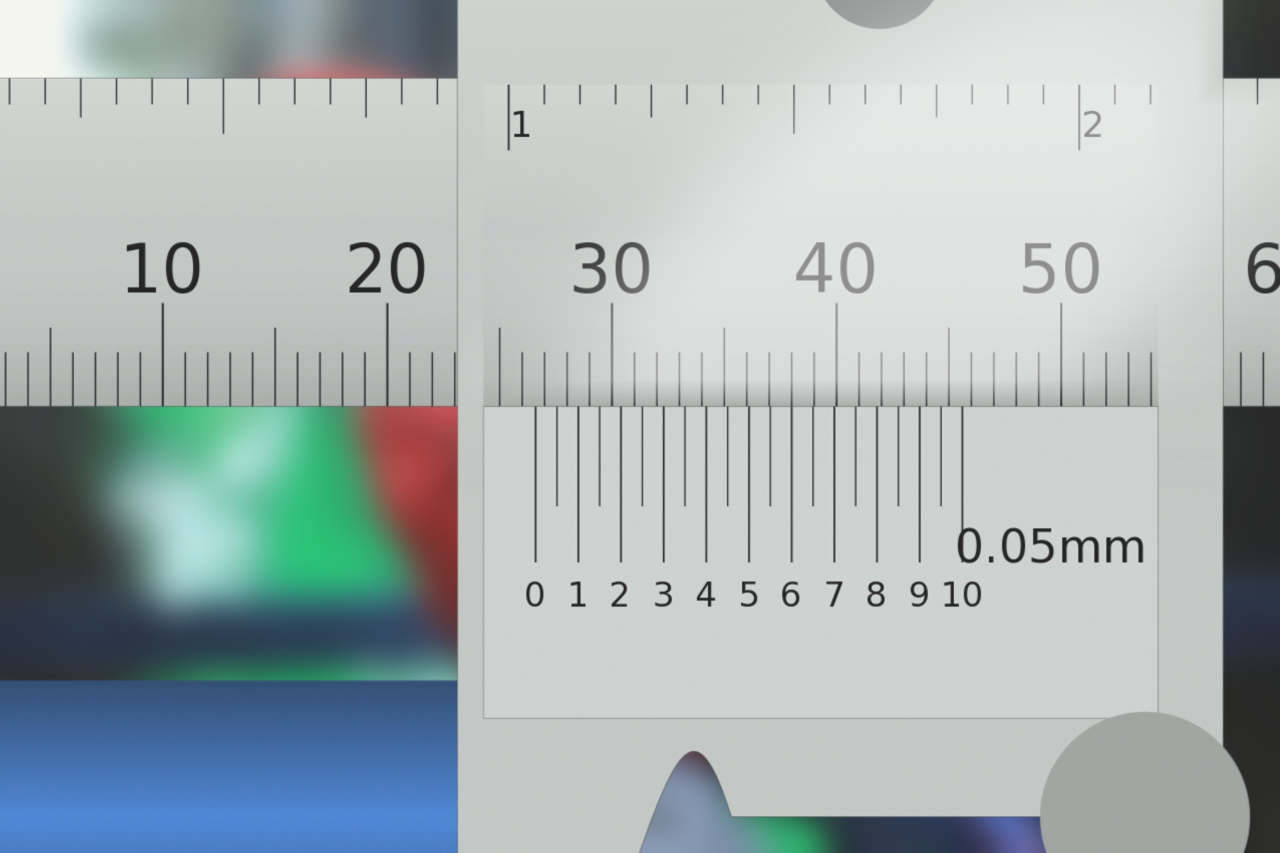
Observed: 26.6 mm
